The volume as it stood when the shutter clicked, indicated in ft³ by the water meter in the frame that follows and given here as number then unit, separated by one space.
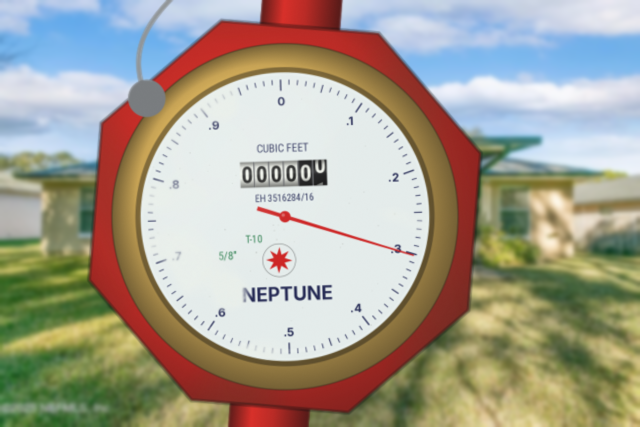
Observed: 0.30 ft³
